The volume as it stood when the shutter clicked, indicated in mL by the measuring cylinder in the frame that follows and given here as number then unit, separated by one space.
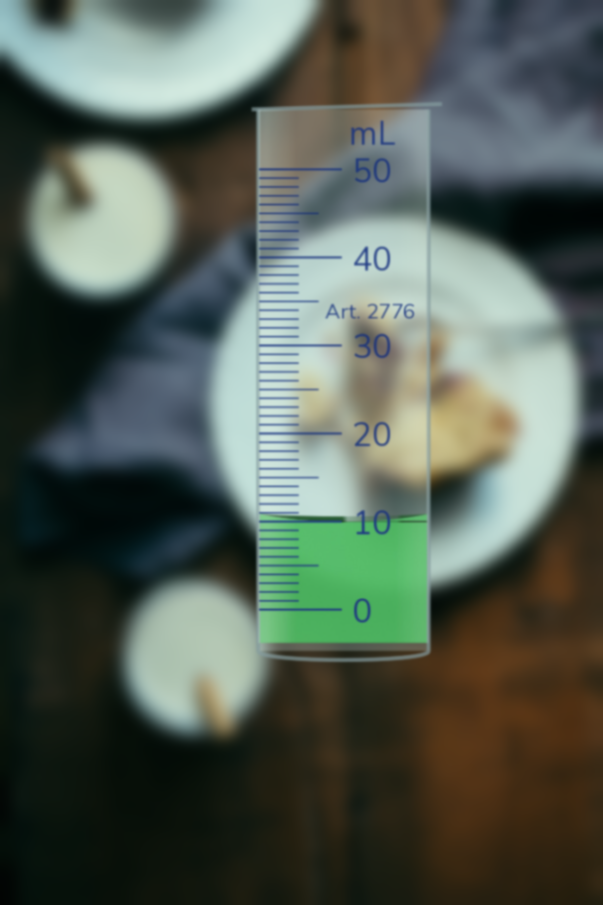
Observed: 10 mL
